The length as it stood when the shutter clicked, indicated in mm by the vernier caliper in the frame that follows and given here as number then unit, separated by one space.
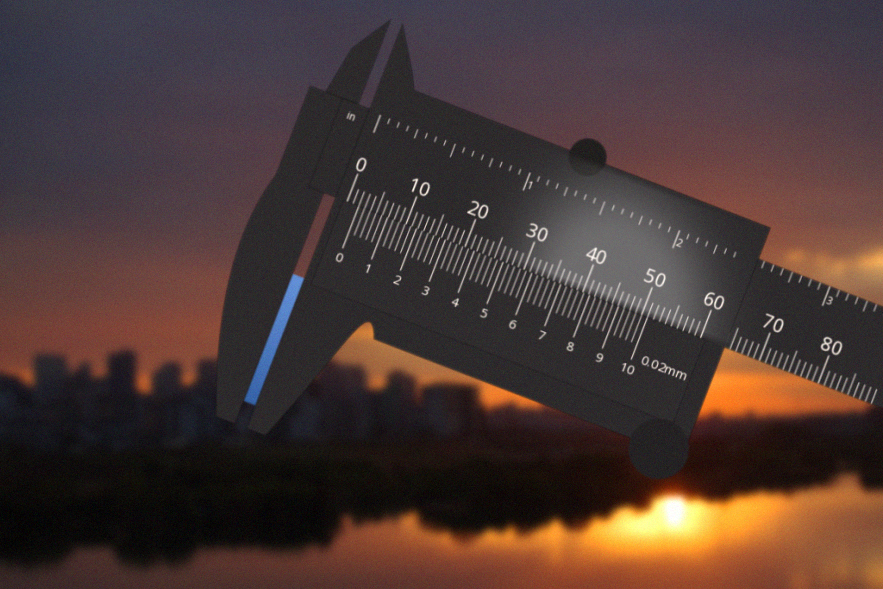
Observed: 2.0 mm
